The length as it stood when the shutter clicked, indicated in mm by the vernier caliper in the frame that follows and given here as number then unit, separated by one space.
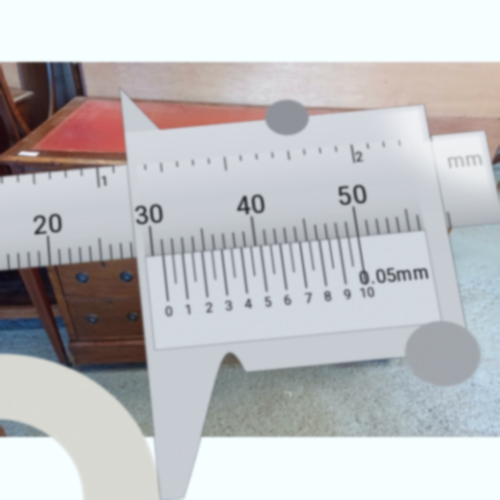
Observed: 31.0 mm
